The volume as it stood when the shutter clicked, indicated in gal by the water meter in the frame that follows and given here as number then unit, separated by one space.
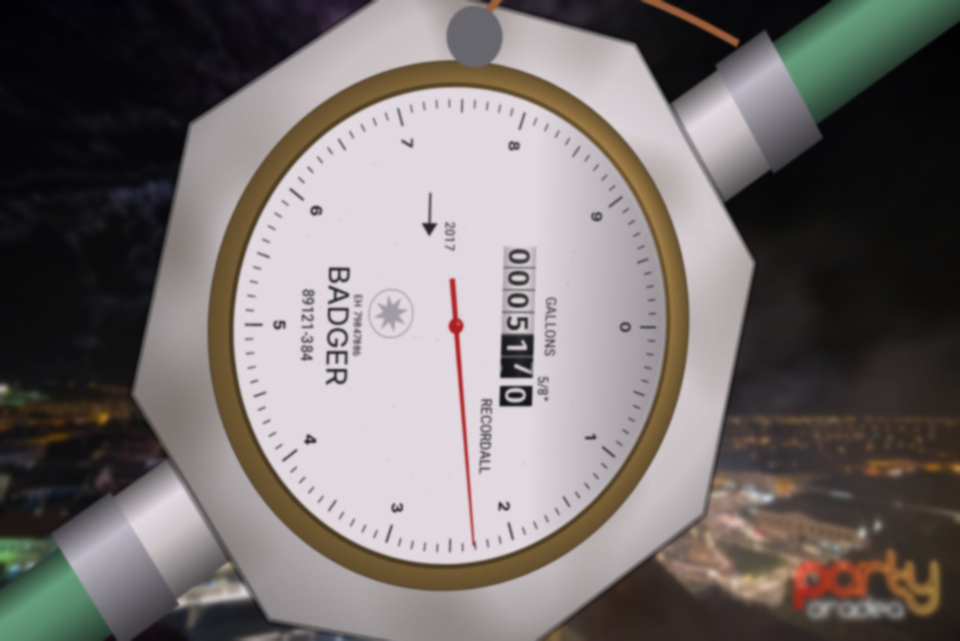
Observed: 5172.3 gal
